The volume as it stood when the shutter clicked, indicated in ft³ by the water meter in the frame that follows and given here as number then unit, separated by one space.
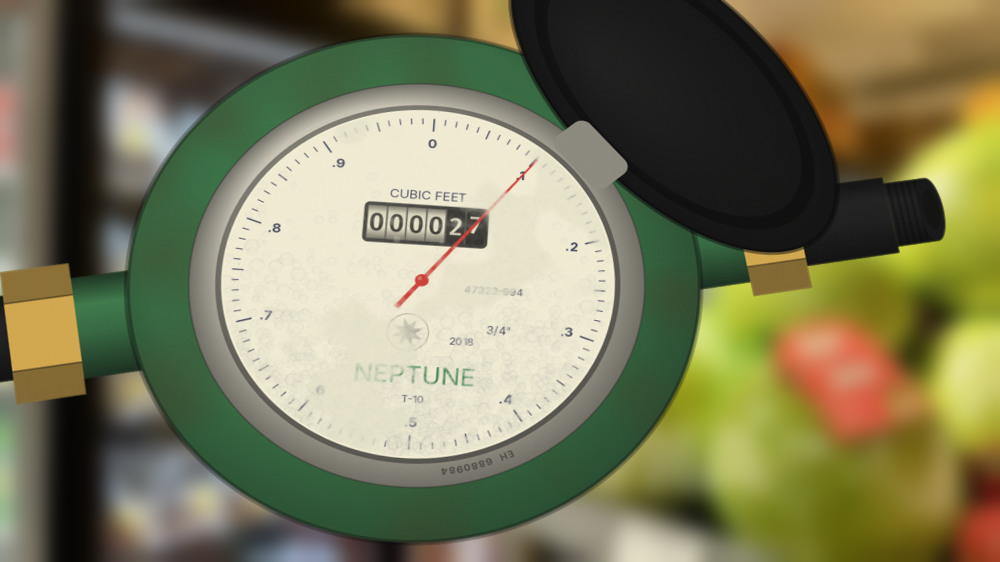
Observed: 27.10 ft³
